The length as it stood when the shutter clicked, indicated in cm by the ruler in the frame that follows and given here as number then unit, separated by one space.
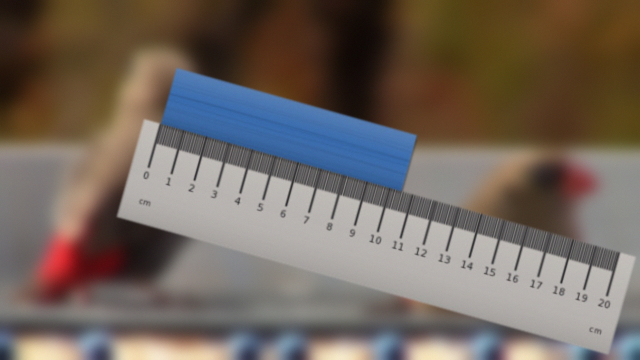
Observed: 10.5 cm
